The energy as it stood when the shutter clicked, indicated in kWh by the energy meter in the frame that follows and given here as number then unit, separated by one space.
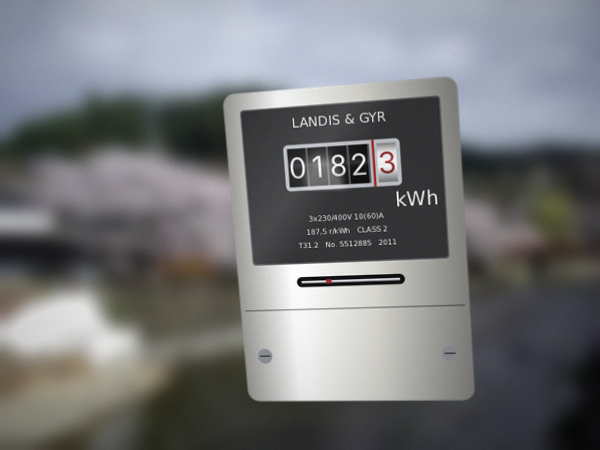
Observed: 182.3 kWh
